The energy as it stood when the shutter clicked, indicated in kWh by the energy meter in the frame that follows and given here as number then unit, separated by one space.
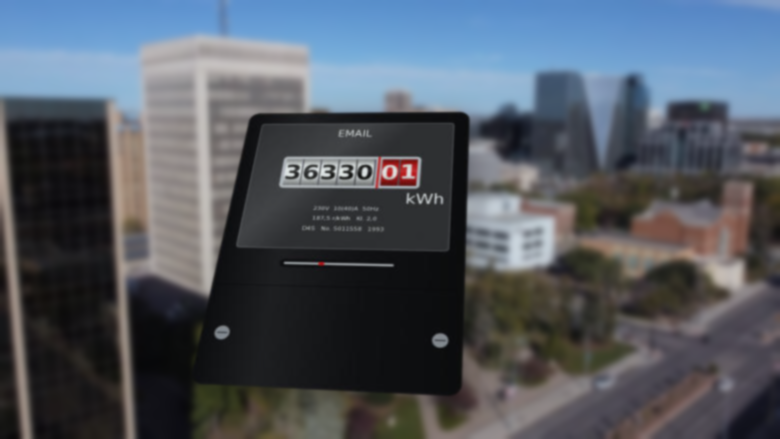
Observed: 36330.01 kWh
